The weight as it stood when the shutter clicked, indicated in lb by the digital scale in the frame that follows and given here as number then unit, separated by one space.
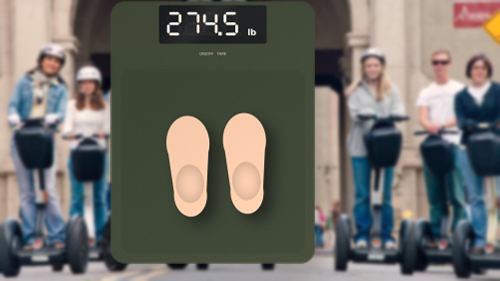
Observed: 274.5 lb
